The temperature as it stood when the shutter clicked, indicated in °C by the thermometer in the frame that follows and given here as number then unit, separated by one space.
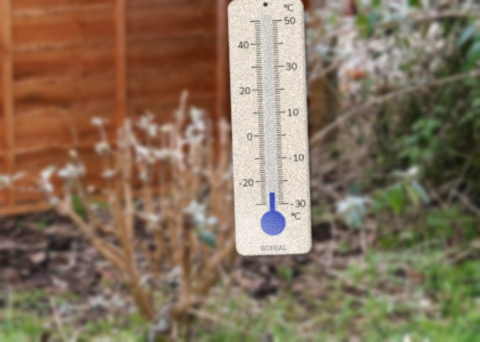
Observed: -25 °C
